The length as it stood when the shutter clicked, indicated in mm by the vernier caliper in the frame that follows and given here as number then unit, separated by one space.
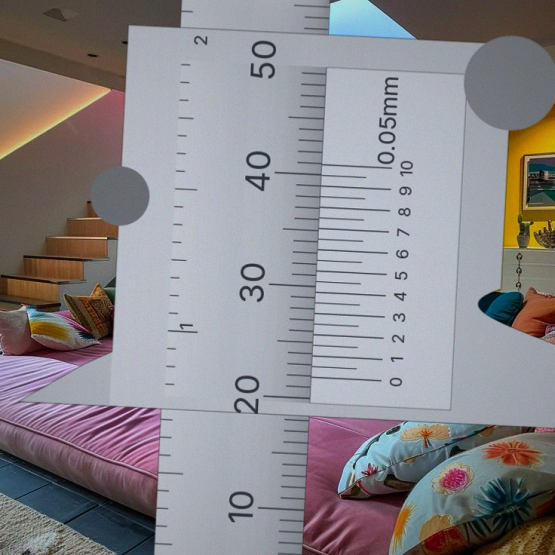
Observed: 21.9 mm
